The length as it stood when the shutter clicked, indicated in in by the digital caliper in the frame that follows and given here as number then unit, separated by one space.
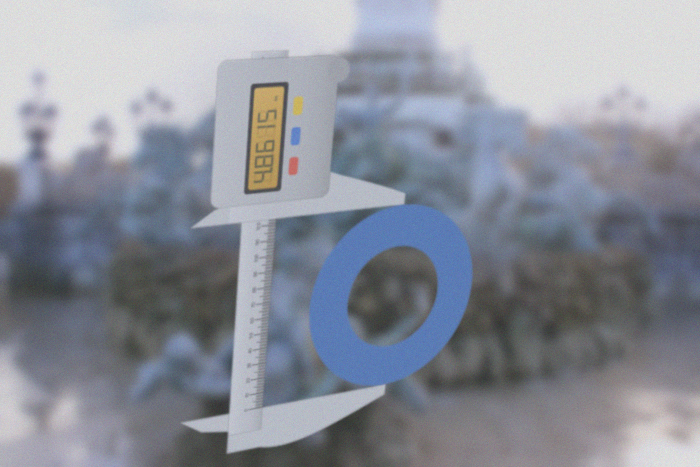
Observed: 4.8615 in
